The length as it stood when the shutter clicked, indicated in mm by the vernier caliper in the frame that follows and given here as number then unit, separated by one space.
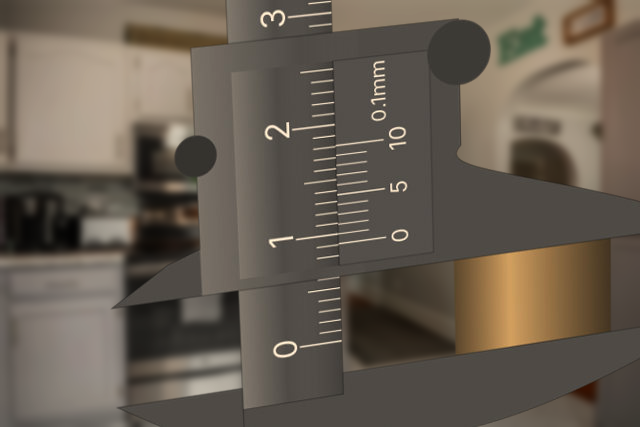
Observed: 9.1 mm
